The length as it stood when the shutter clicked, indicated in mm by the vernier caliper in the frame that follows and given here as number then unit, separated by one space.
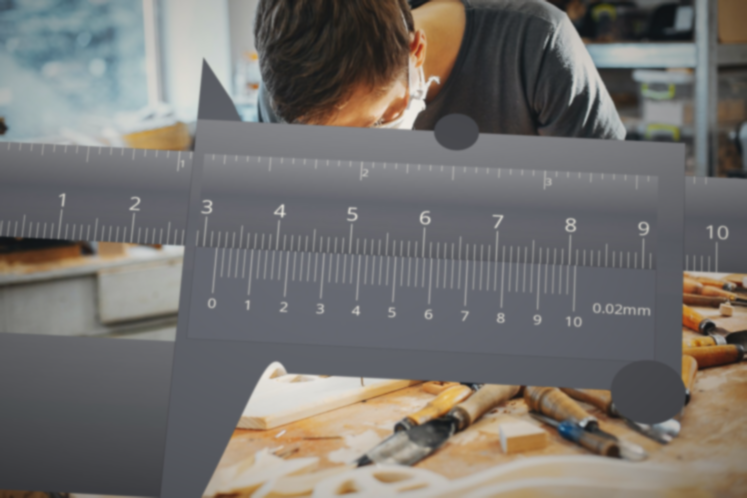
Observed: 31.8 mm
